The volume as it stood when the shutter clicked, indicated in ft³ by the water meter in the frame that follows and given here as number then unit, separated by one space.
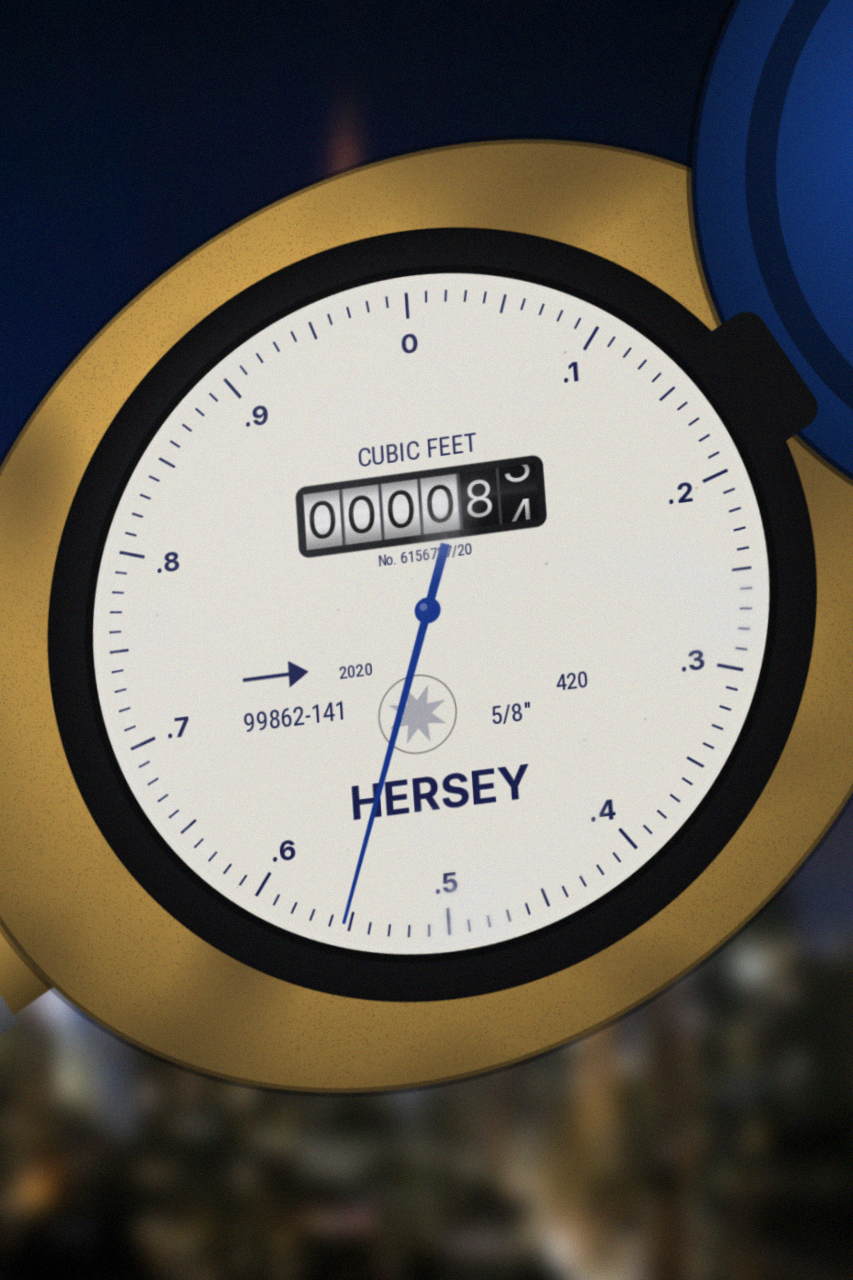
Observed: 83.55 ft³
